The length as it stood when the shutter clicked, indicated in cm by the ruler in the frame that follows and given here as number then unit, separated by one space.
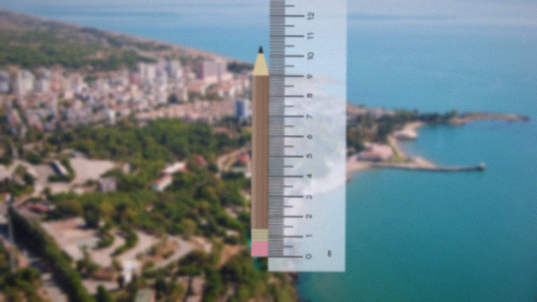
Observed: 10.5 cm
